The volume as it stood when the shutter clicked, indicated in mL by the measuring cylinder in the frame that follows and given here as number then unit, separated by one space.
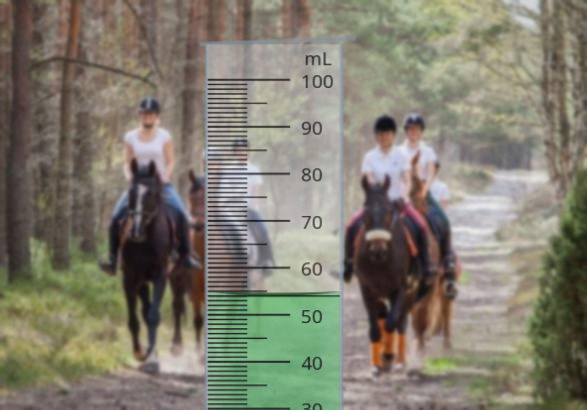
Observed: 54 mL
